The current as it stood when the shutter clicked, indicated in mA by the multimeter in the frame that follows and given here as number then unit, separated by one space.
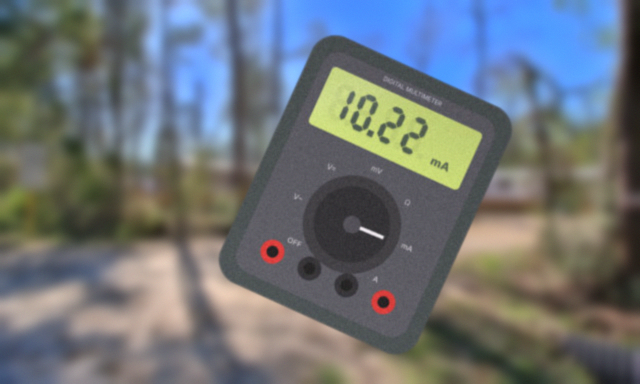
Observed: 10.22 mA
